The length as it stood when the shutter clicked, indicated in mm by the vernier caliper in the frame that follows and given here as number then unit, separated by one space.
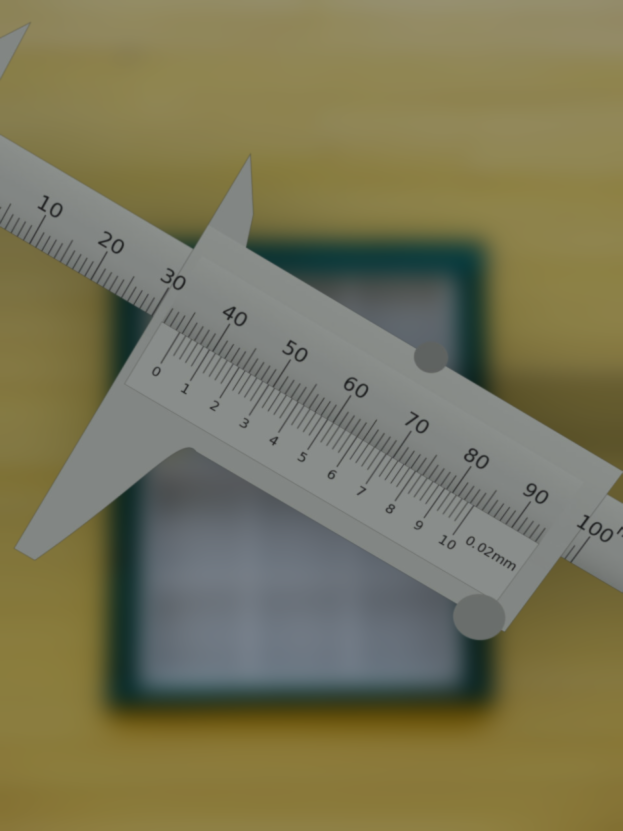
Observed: 34.6 mm
